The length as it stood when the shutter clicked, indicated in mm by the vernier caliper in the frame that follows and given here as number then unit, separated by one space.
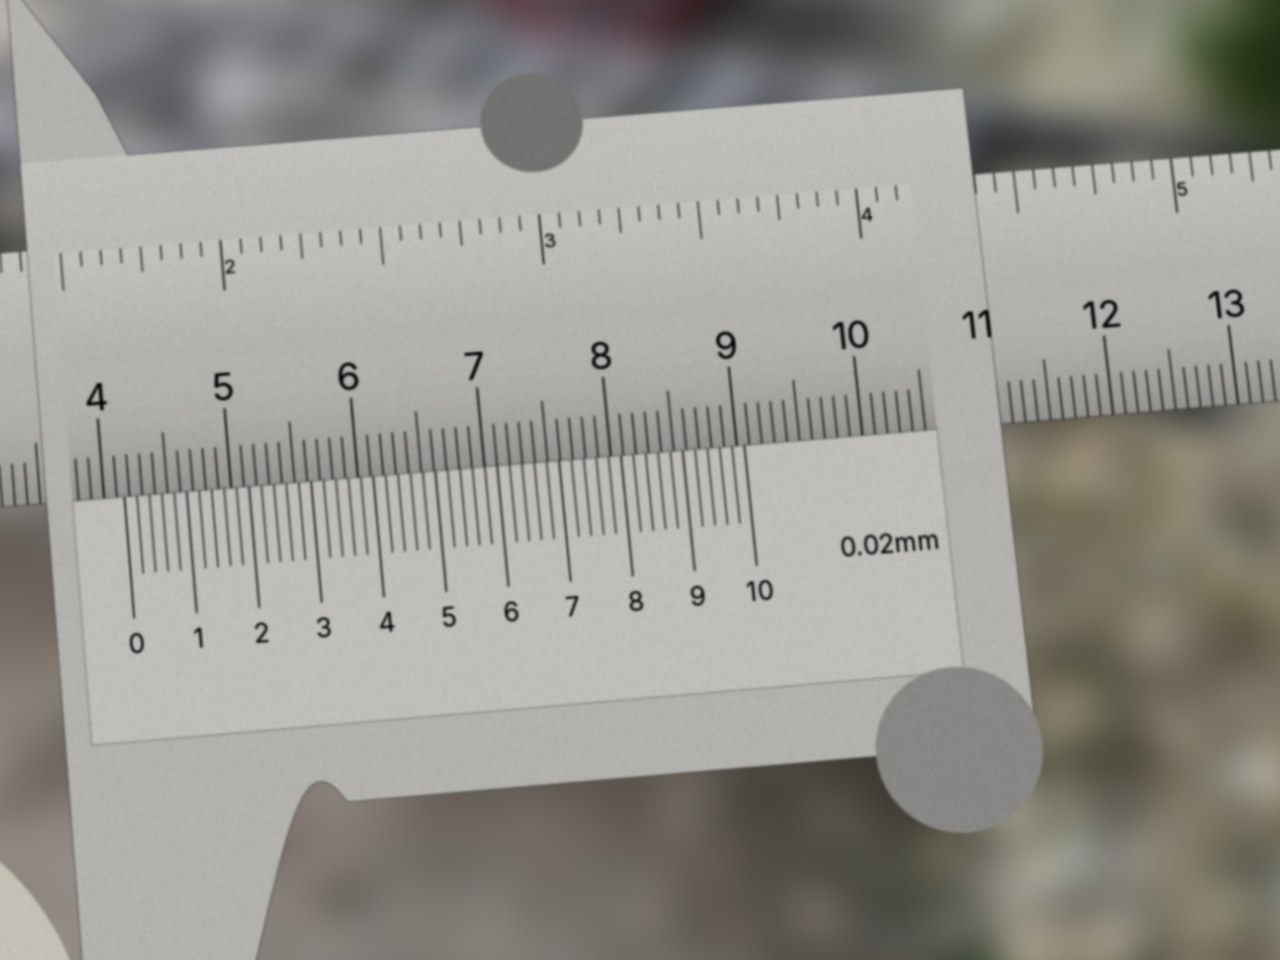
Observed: 41.6 mm
